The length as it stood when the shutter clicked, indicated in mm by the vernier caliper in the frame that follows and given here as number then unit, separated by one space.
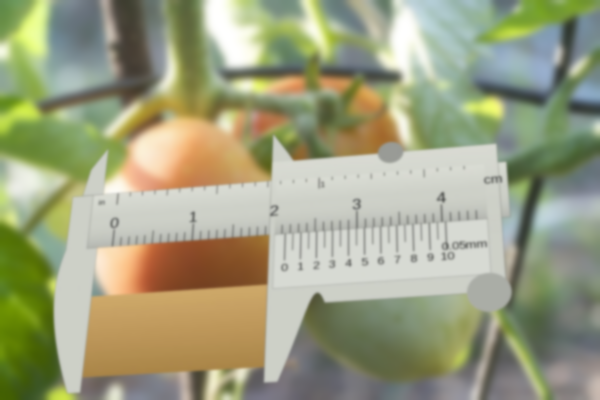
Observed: 21.4 mm
